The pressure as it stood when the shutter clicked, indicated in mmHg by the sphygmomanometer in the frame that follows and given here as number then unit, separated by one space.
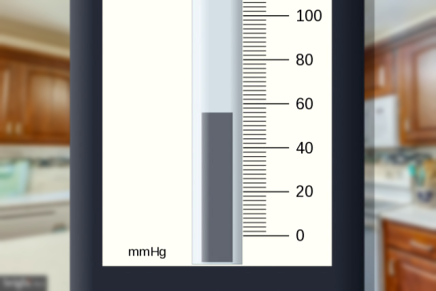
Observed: 56 mmHg
